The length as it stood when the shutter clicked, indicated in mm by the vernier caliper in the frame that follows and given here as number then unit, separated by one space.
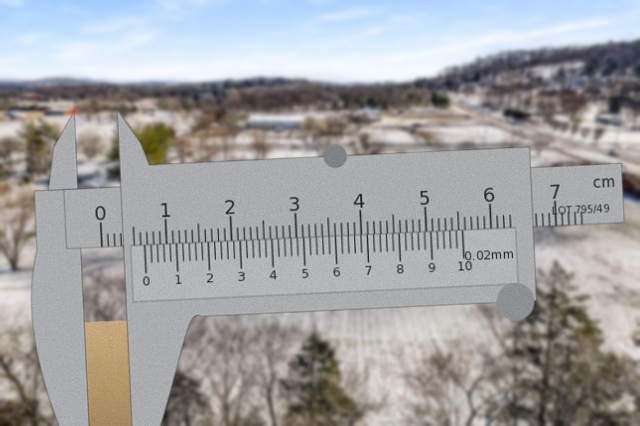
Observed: 6.6 mm
